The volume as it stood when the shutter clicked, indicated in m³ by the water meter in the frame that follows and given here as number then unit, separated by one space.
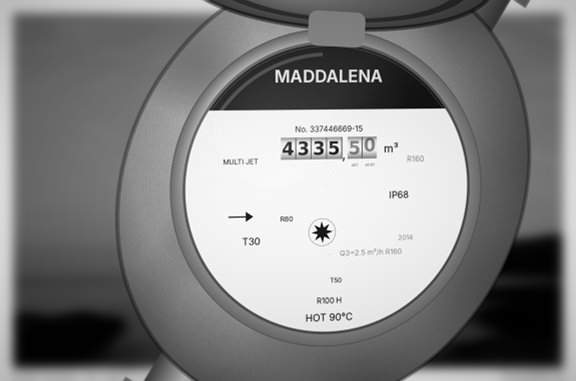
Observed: 4335.50 m³
